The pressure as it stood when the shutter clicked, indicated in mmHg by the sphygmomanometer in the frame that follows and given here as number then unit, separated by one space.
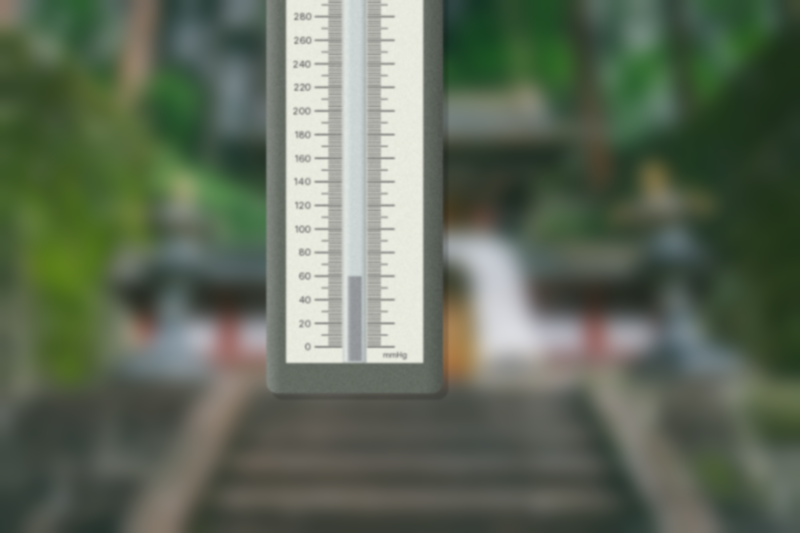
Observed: 60 mmHg
